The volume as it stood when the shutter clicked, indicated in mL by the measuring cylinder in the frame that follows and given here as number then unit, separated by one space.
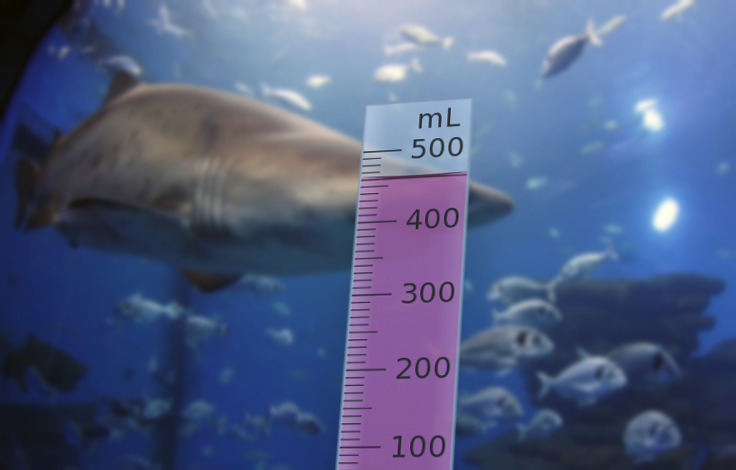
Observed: 460 mL
